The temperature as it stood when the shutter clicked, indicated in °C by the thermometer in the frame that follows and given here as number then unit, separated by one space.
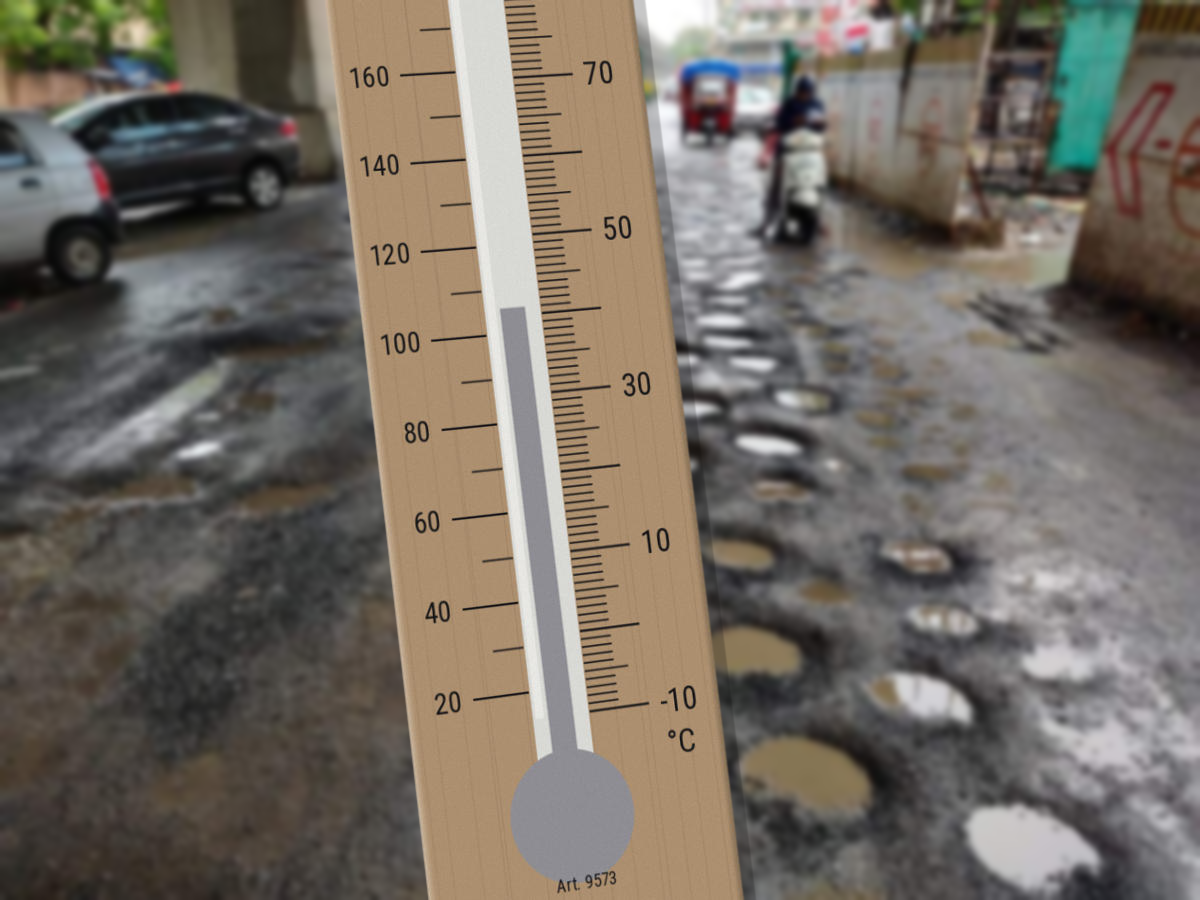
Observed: 41 °C
